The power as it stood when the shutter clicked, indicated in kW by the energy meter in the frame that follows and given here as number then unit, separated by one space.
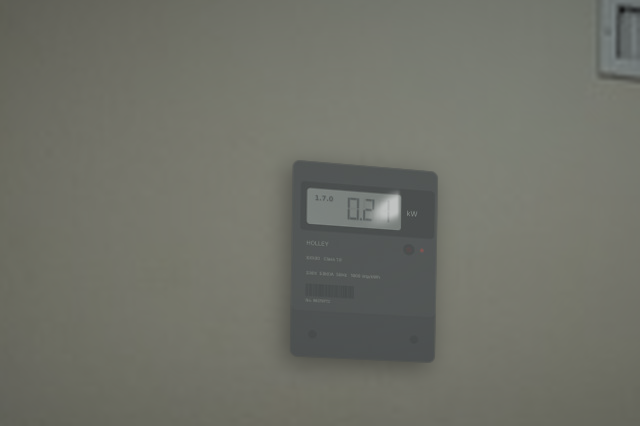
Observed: 0.21 kW
